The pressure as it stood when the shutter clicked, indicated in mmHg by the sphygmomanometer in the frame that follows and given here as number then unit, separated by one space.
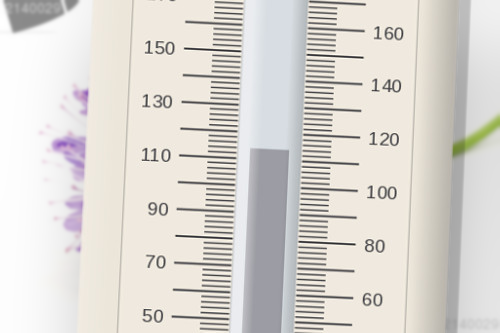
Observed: 114 mmHg
